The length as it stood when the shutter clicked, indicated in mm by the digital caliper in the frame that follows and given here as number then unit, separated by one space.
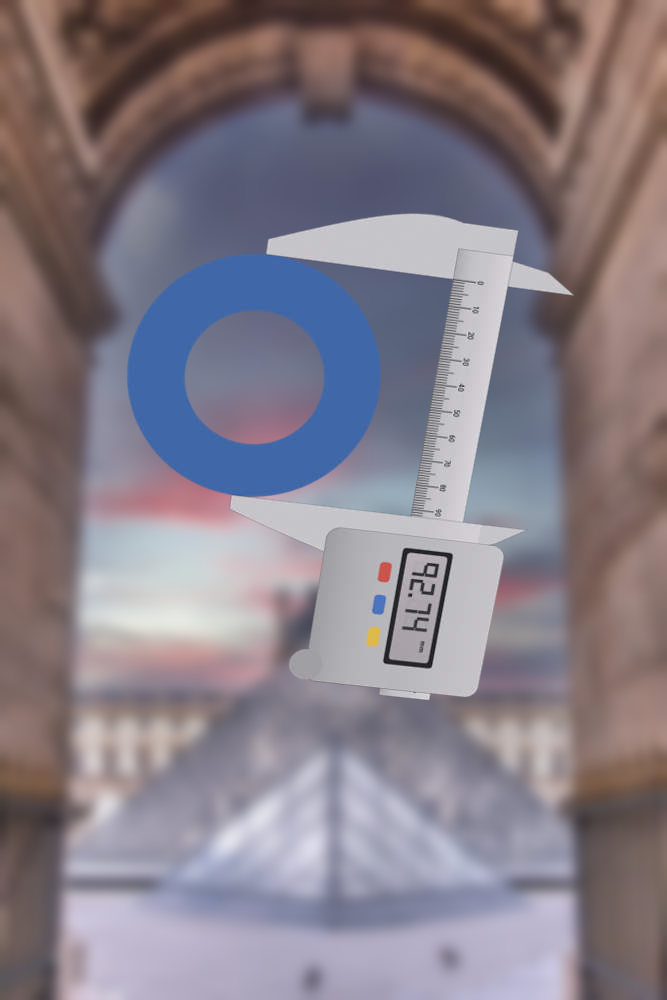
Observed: 92.74 mm
